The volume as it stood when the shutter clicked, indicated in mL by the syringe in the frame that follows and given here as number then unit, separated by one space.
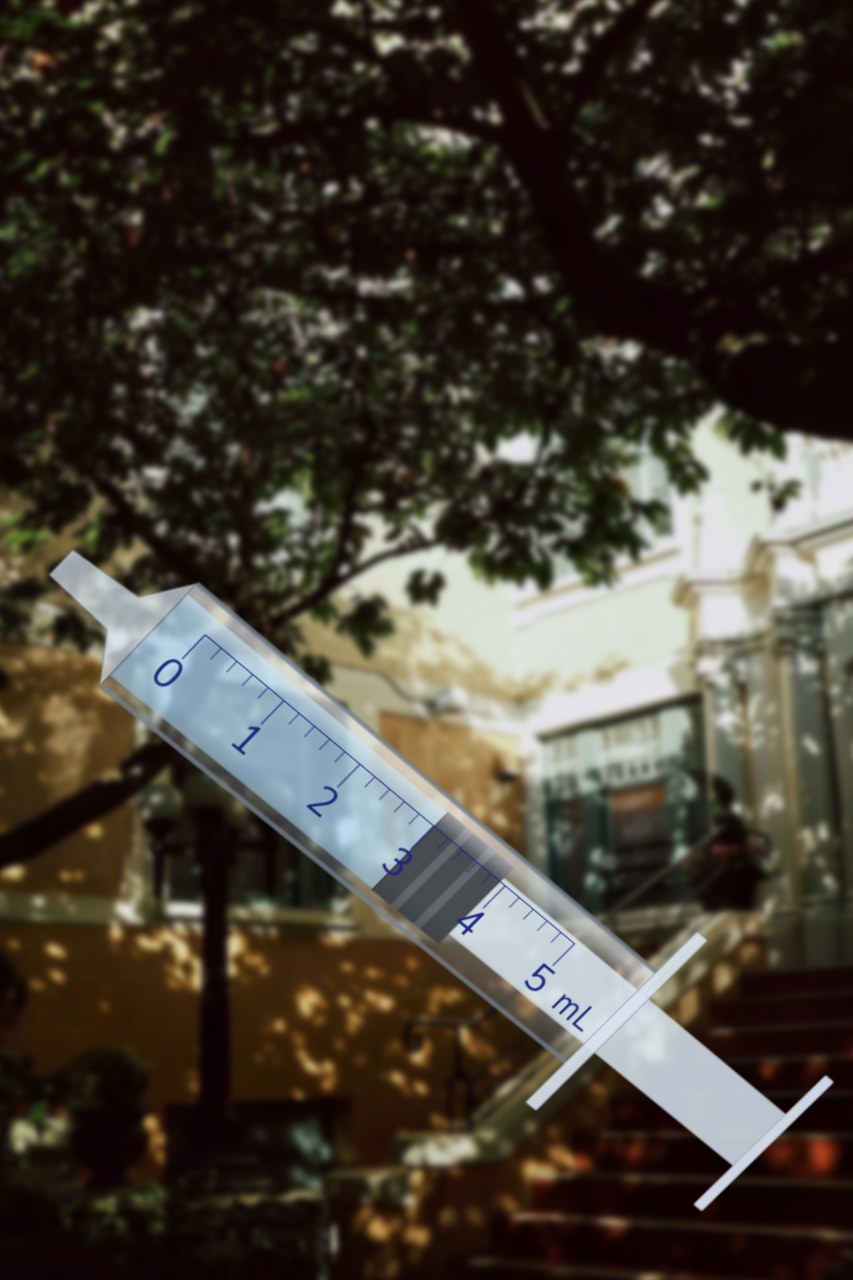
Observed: 3 mL
